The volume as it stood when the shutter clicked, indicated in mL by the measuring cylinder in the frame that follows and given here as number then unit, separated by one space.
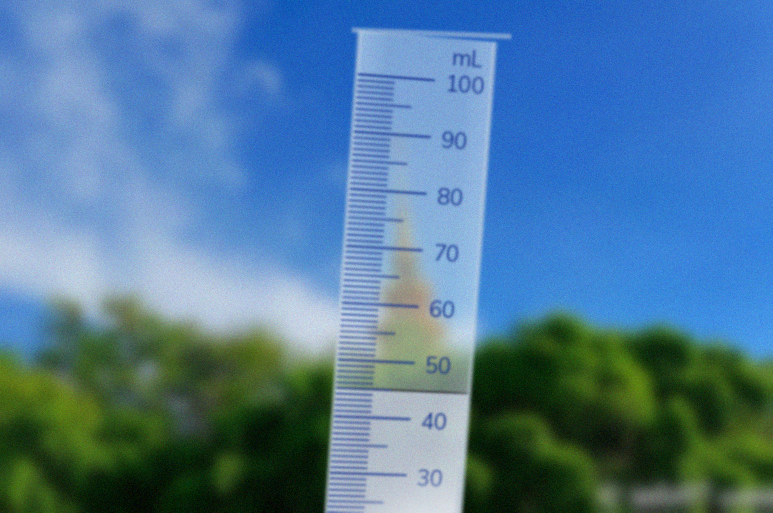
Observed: 45 mL
